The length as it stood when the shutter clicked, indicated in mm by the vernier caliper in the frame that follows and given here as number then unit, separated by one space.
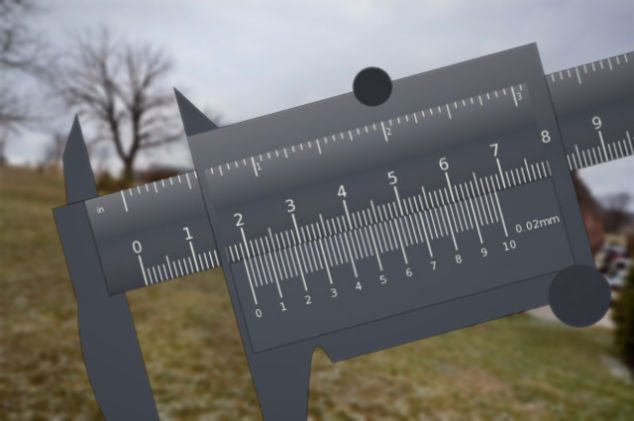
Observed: 19.0 mm
